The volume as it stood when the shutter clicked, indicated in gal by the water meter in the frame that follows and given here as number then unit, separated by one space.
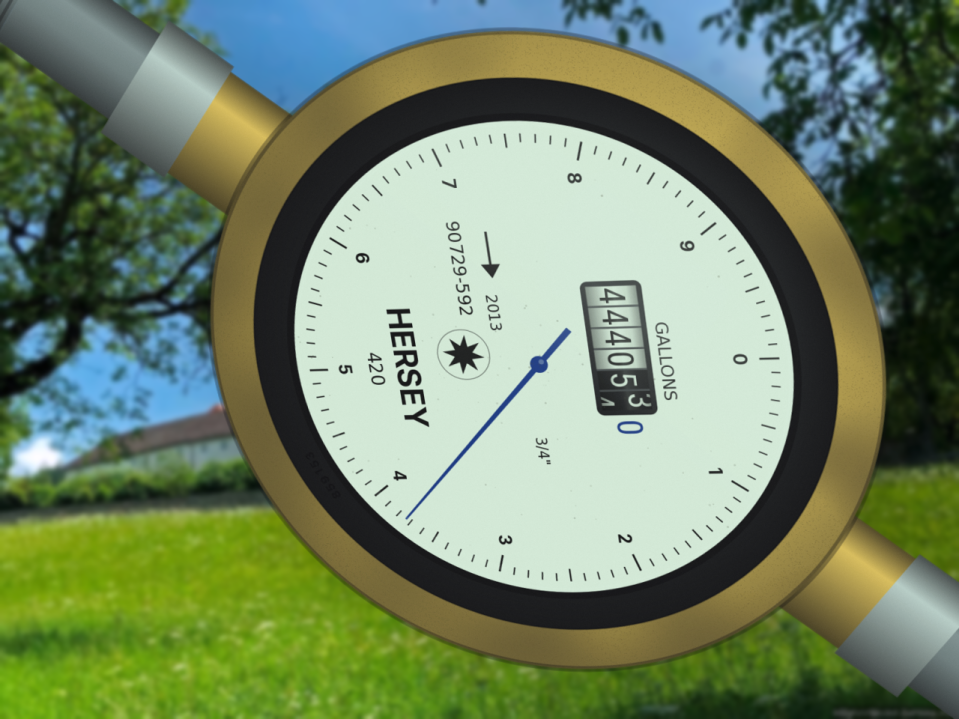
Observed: 4440533.7 gal
